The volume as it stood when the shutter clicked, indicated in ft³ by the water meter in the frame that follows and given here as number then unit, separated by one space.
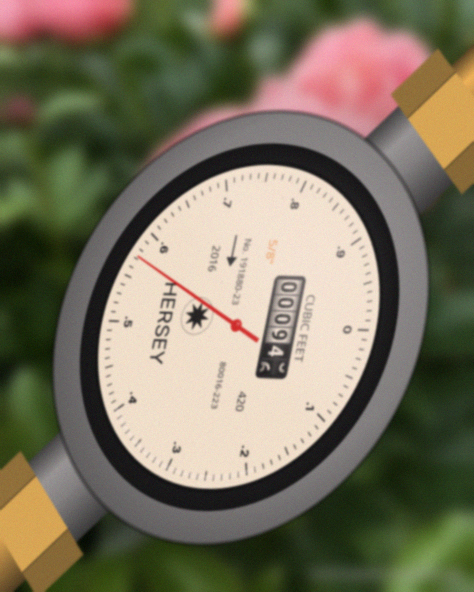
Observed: 945.57 ft³
